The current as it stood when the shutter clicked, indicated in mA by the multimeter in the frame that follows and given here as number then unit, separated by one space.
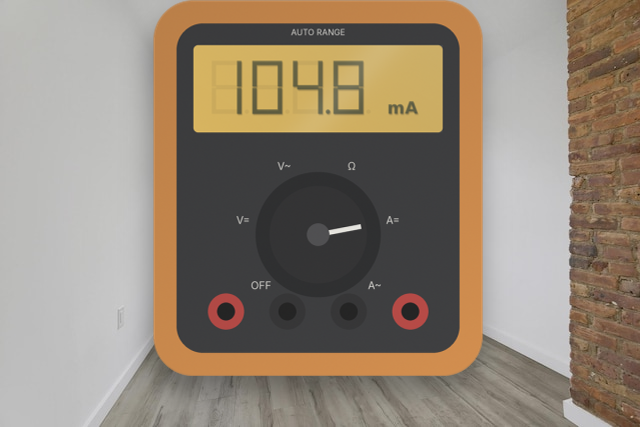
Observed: 104.8 mA
